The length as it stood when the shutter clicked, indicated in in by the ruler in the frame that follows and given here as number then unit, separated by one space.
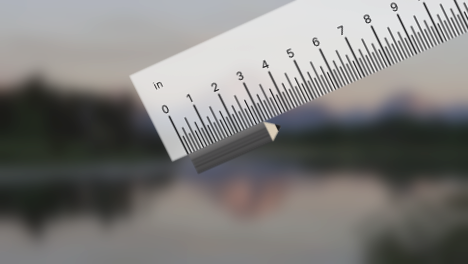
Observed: 3.5 in
